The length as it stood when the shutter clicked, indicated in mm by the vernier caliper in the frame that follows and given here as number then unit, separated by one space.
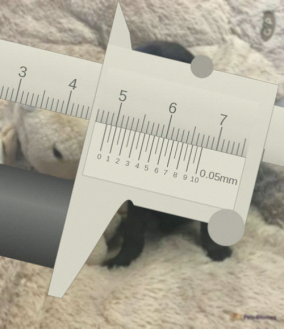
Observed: 48.2 mm
